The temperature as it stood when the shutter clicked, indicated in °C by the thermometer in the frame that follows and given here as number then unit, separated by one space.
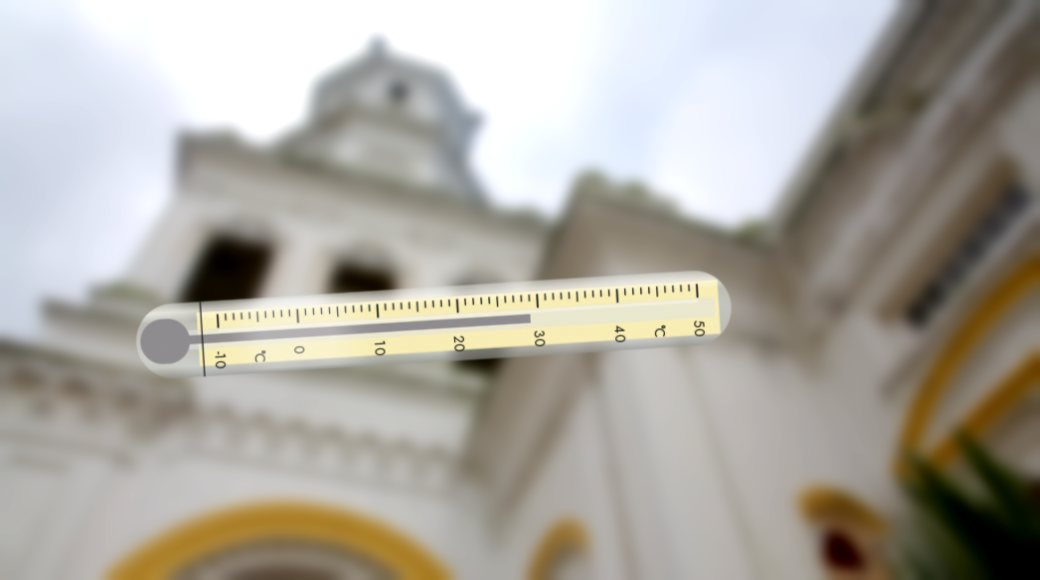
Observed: 29 °C
